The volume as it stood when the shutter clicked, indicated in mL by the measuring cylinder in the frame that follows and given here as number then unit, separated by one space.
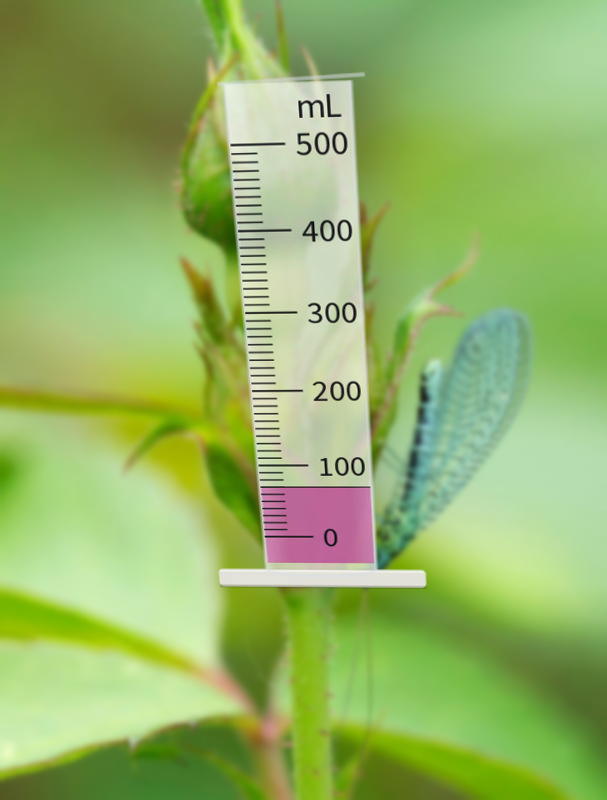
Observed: 70 mL
